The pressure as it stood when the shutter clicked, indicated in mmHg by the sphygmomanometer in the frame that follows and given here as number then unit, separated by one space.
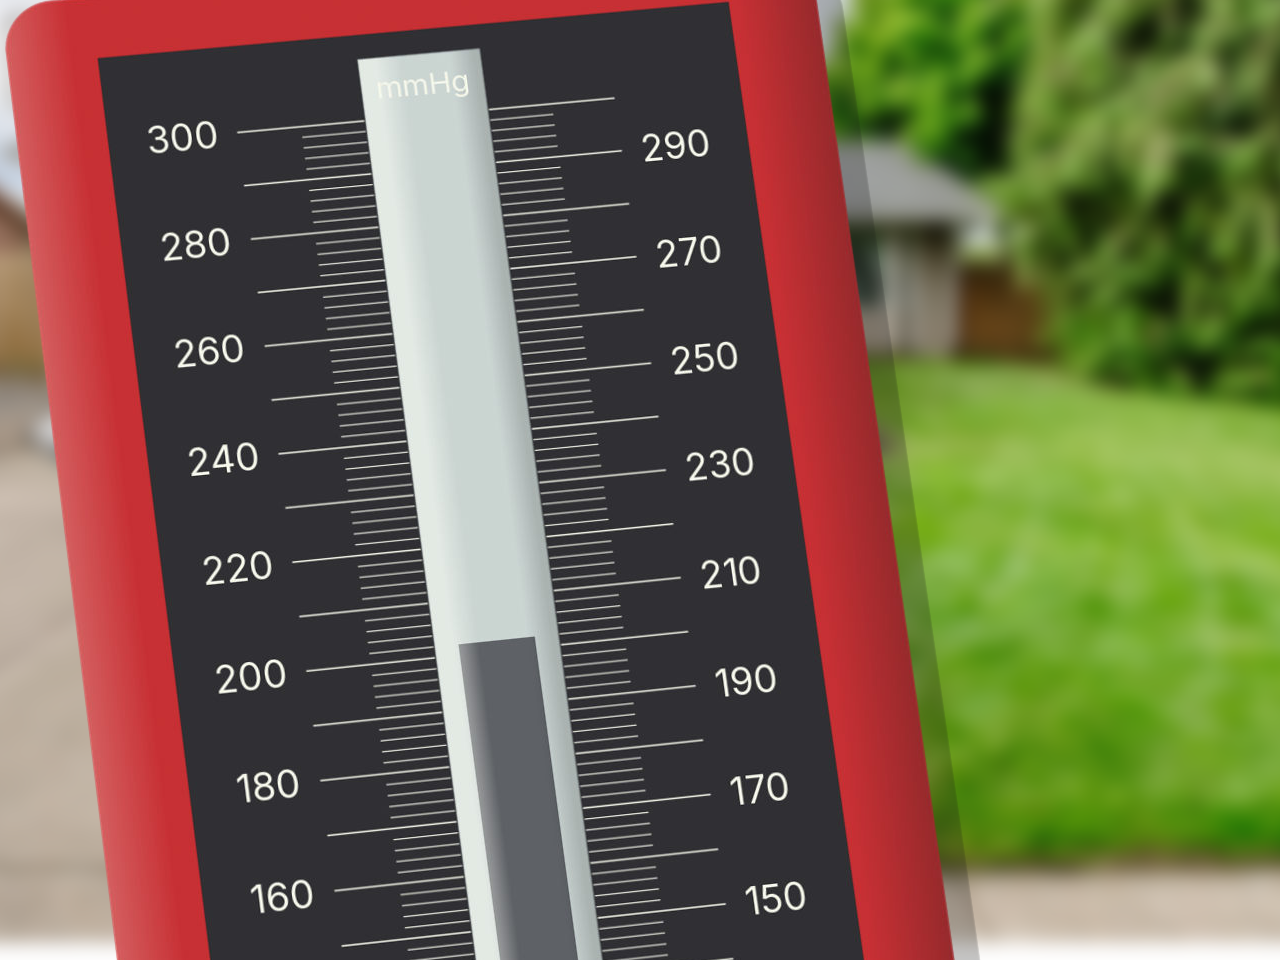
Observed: 202 mmHg
